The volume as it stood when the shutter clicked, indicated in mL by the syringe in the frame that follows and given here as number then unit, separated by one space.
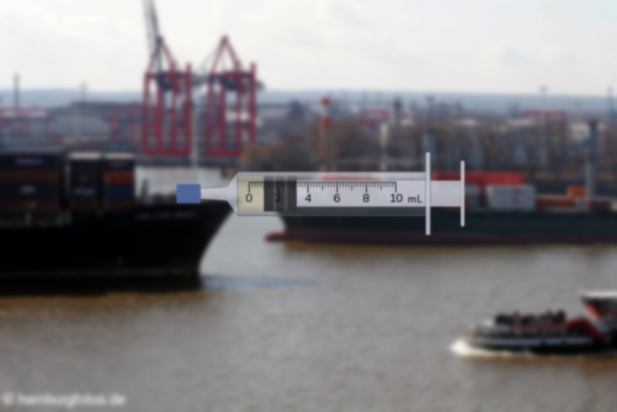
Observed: 1 mL
